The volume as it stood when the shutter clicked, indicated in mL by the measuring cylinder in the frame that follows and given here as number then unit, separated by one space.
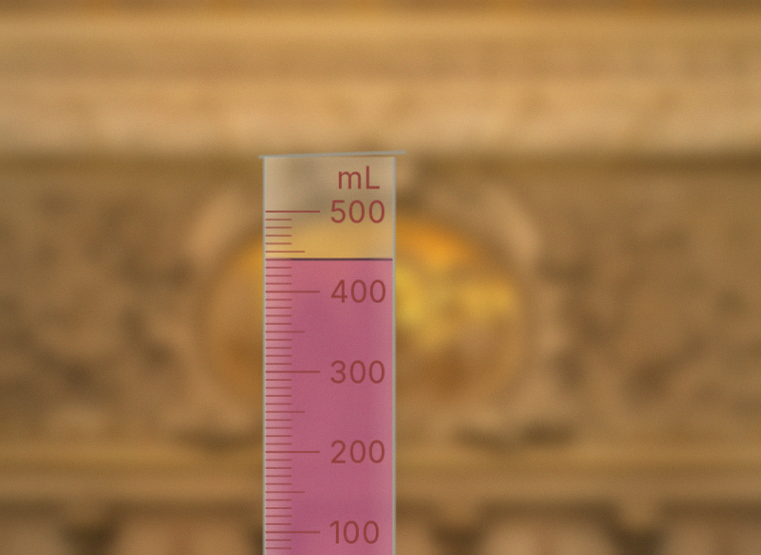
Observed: 440 mL
